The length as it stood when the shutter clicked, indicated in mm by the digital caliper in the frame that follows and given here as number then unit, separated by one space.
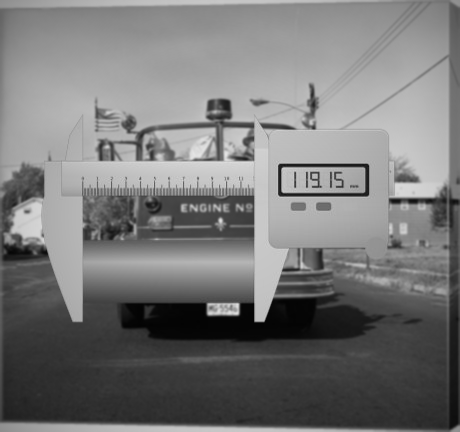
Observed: 119.15 mm
